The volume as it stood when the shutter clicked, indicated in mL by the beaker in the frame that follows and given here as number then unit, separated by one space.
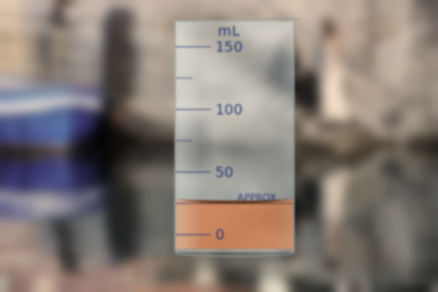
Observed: 25 mL
